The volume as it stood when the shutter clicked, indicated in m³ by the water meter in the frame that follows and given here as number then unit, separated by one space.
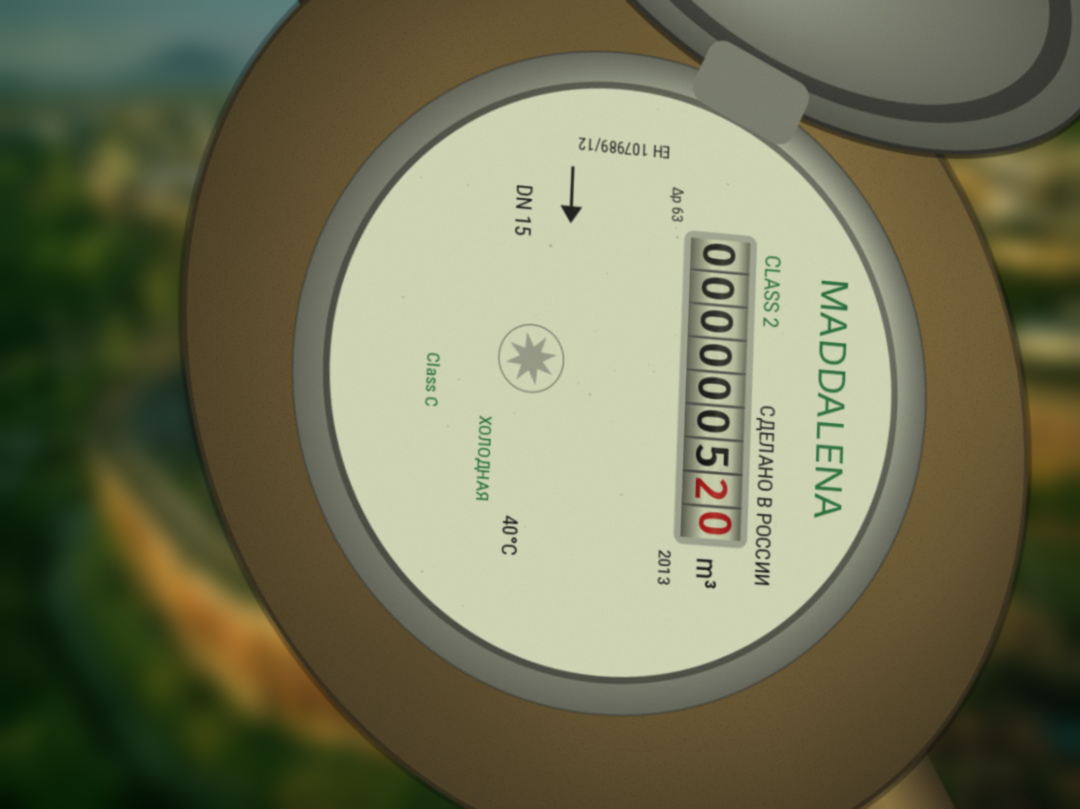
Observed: 5.20 m³
